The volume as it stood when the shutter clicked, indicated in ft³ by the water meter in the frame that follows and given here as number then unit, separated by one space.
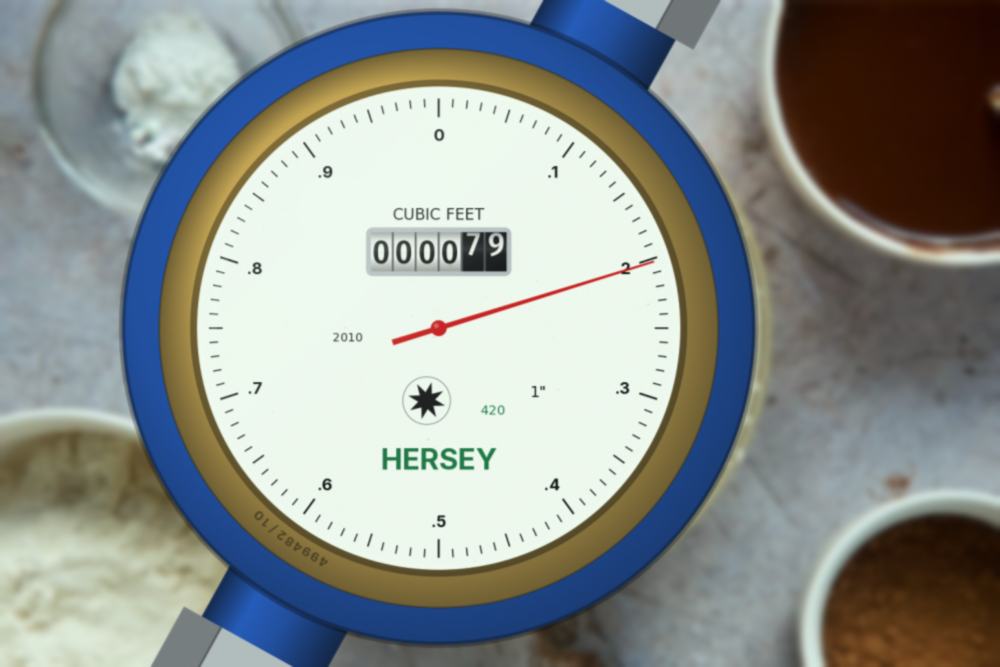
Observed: 79.20 ft³
